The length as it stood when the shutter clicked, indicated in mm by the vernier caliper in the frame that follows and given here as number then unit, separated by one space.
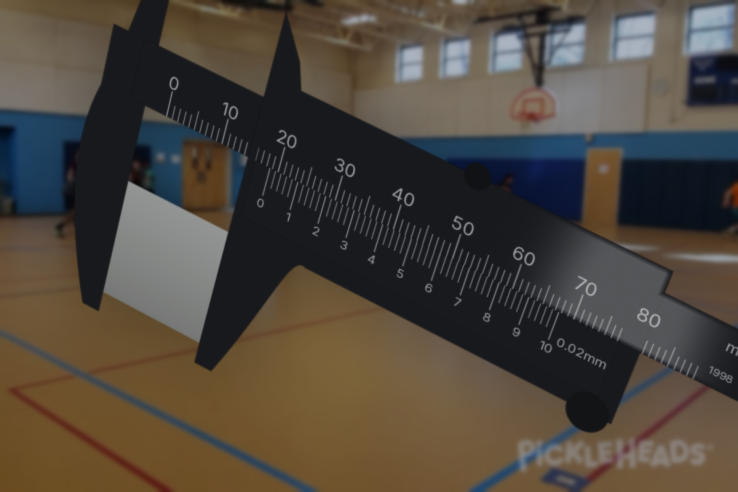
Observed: 18.6 mm
